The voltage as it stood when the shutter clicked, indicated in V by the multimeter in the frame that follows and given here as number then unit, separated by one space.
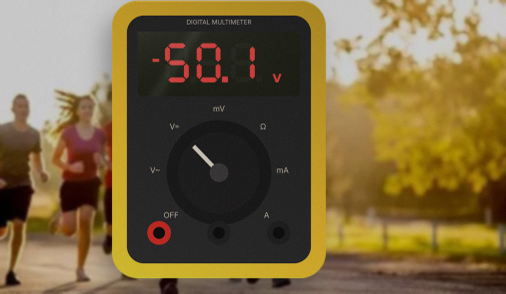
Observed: -50.1 V
